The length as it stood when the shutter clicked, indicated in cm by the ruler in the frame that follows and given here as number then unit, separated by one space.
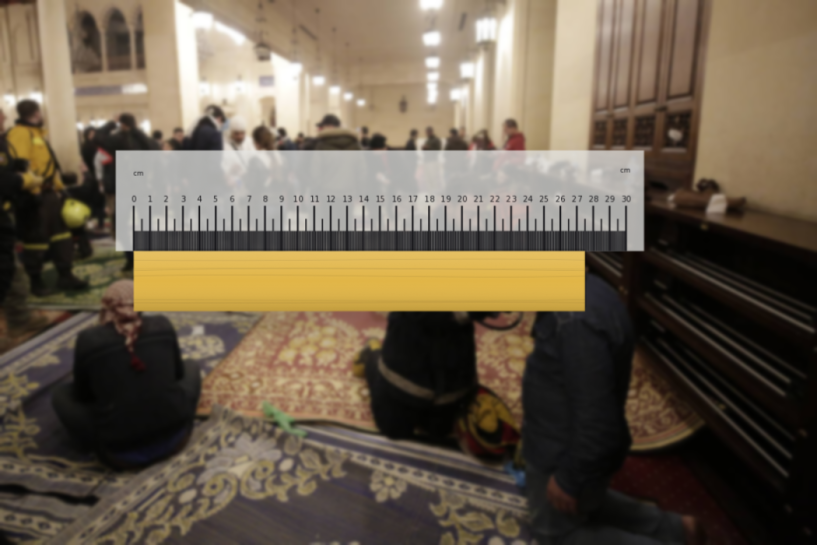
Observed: 27.5 cm
